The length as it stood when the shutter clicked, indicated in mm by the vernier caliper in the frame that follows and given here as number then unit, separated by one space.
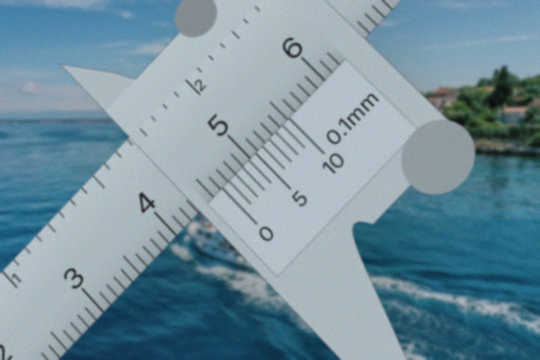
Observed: 46.2 mm
